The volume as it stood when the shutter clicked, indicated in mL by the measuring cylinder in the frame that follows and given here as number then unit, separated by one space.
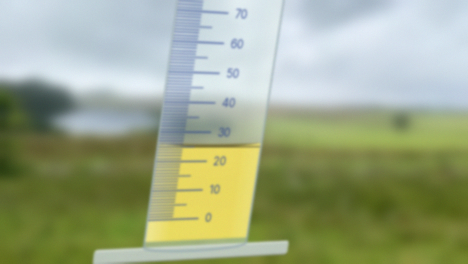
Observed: 25 mL
